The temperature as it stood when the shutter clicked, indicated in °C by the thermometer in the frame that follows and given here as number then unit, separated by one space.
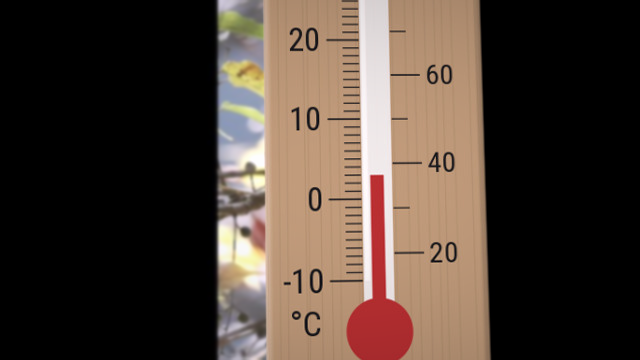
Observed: 3 °C
